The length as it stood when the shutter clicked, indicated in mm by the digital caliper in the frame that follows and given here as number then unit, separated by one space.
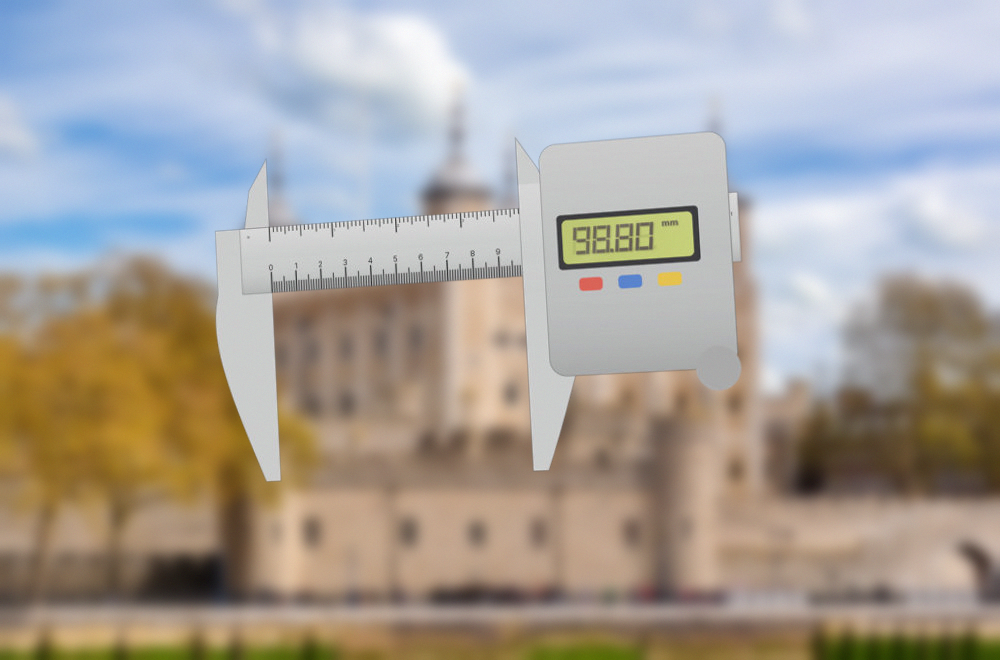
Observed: 98.80 mm
